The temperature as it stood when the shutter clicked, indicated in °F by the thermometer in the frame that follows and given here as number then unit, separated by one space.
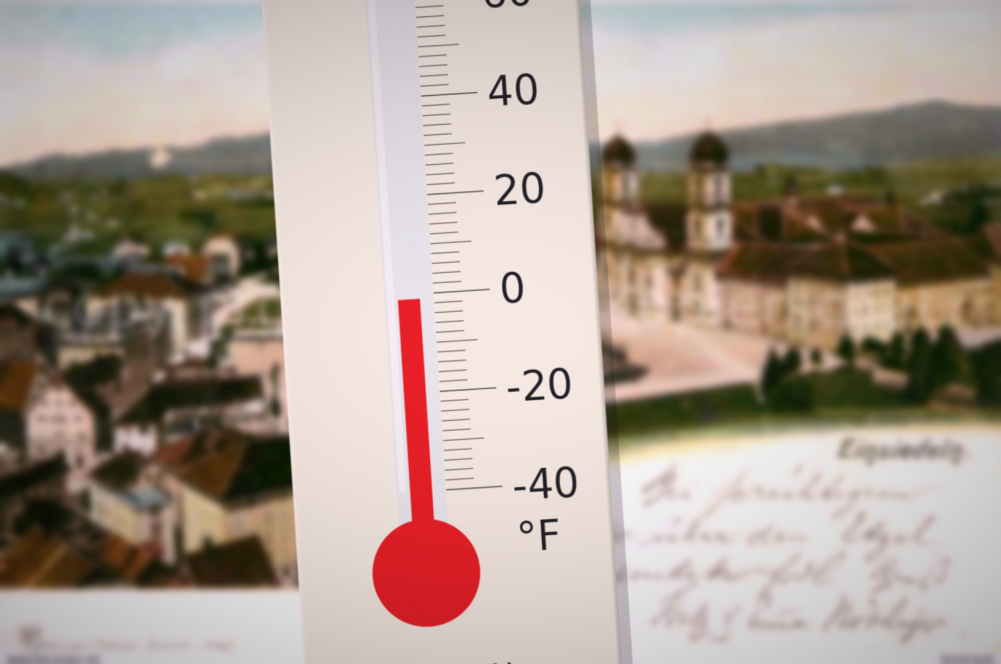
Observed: -1 °F
